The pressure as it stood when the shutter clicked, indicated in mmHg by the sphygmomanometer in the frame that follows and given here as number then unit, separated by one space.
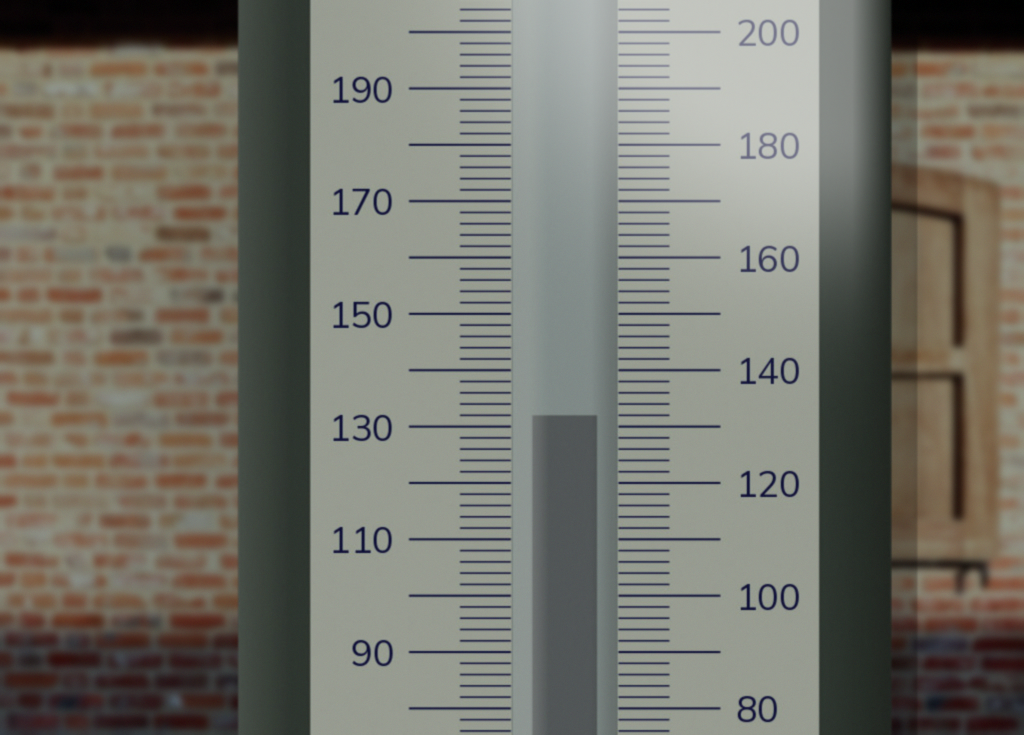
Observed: 132 mmHg
